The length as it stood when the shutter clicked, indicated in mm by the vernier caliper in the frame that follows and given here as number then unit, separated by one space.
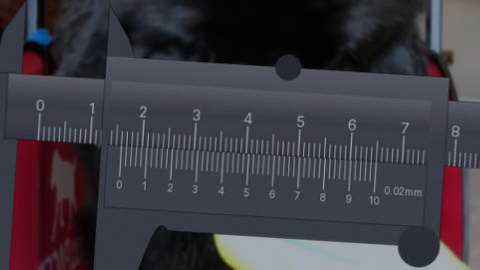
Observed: 16.0 mm
